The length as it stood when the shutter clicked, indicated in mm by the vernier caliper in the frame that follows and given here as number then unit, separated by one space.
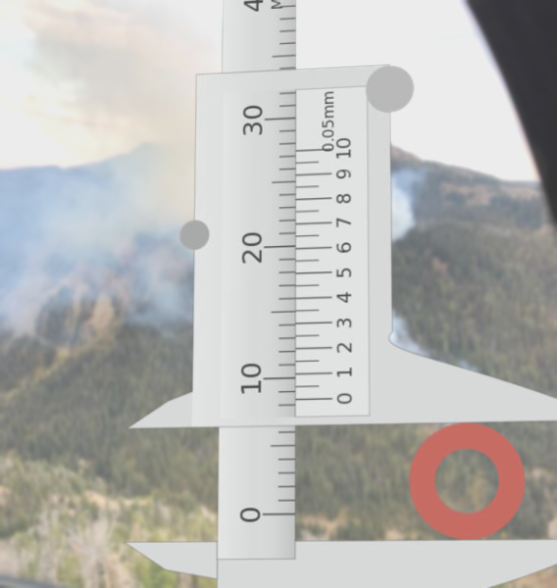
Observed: 8.4 mm
